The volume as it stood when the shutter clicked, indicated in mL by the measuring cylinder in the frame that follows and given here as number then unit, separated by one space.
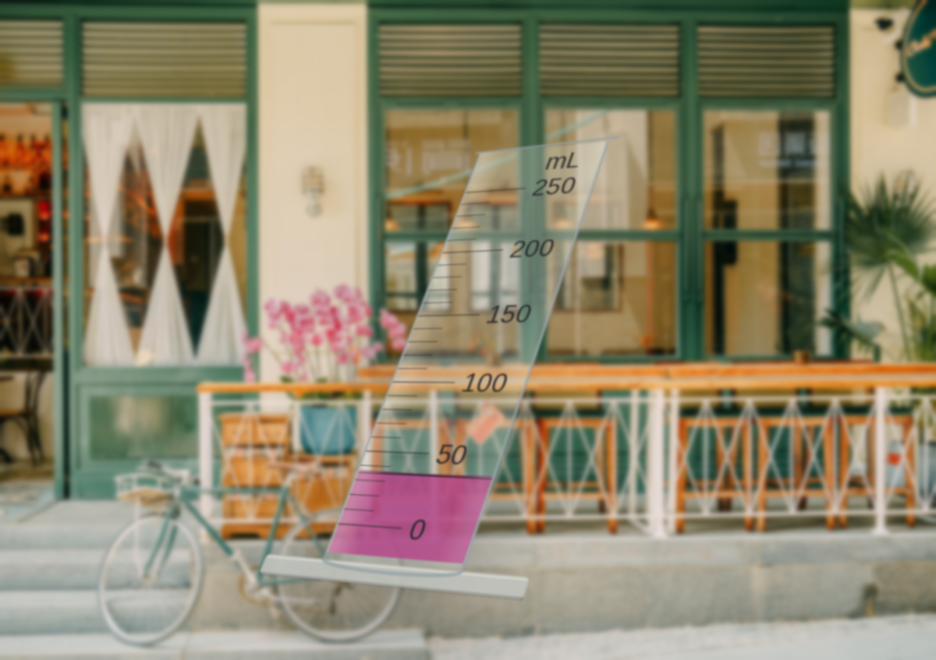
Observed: 35 mL
